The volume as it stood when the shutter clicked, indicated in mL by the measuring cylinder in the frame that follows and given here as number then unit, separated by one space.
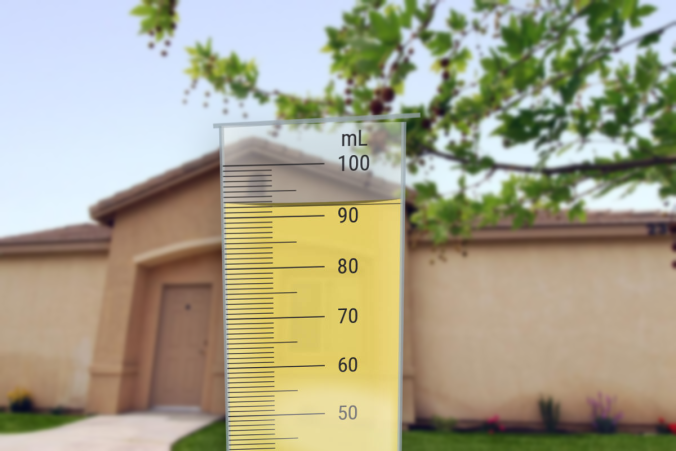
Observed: 92 mL
